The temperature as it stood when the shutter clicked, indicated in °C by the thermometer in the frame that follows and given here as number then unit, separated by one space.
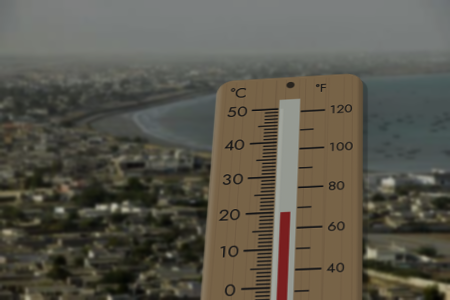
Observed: 20 °C
